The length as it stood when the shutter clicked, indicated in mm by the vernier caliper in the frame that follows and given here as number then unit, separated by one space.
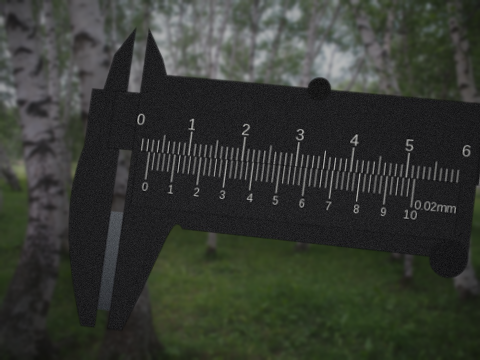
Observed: 2.5 mm
